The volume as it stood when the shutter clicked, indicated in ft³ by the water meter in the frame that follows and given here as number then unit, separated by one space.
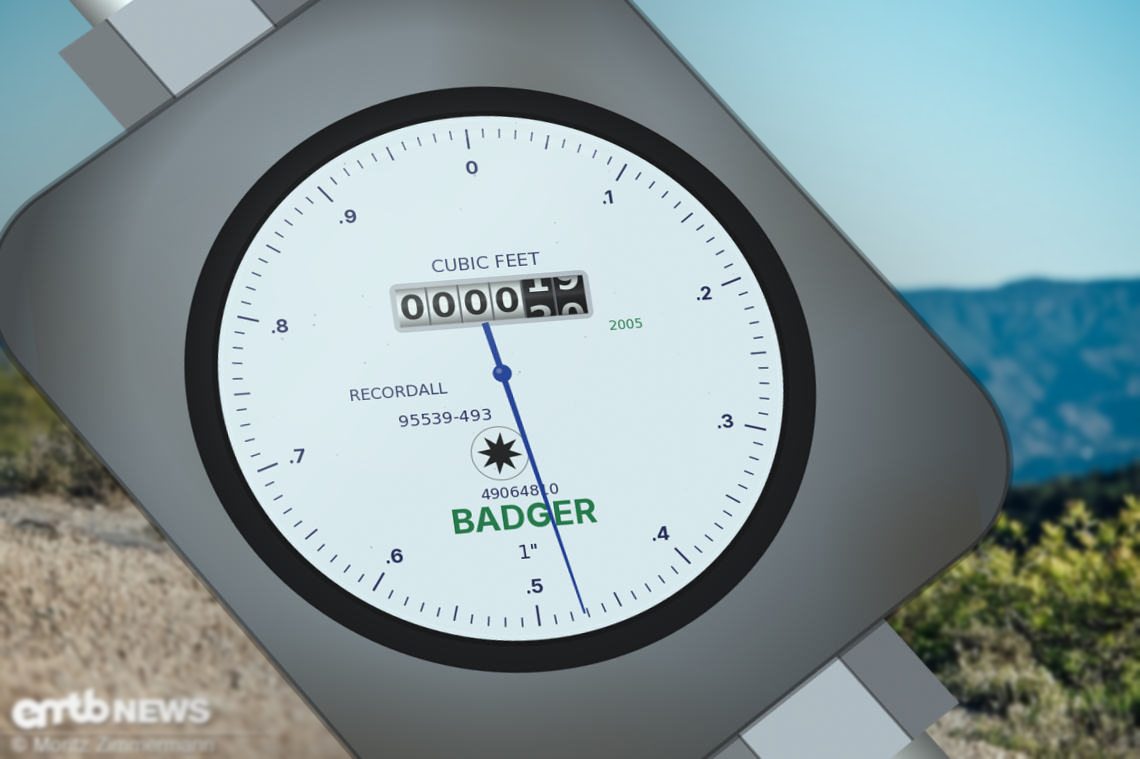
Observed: 19.47 ft³
